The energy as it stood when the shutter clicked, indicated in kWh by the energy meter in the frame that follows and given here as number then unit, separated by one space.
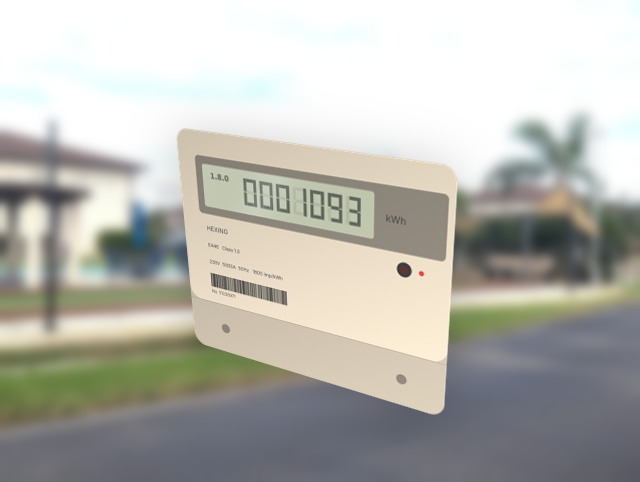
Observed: 1093 kWh
